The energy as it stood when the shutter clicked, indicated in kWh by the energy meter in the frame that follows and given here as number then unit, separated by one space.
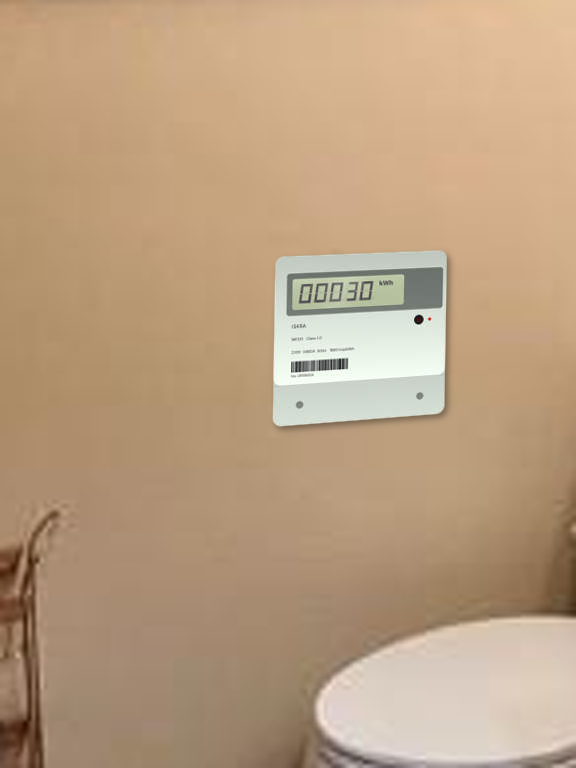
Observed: 30 kWh
